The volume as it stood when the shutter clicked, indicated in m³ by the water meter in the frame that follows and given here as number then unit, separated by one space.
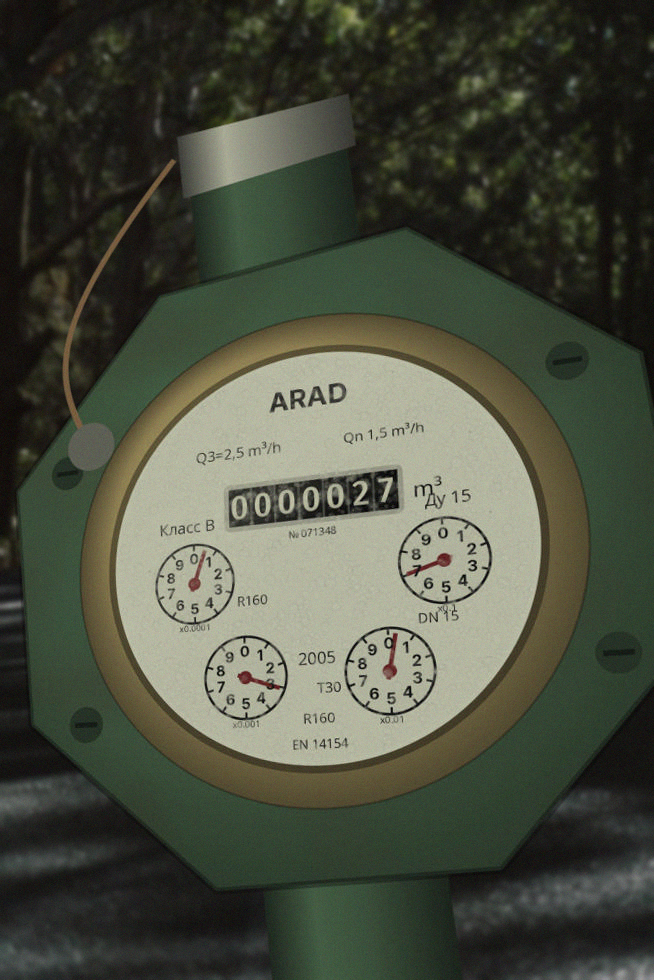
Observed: 27.7030 m³
